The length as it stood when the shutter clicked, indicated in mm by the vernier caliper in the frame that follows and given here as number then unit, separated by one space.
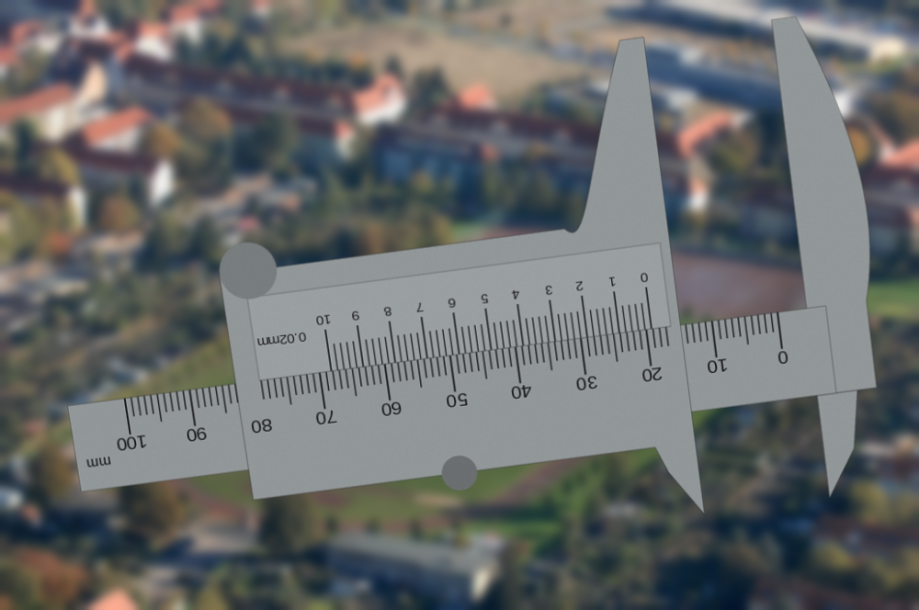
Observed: 19.2 mm
